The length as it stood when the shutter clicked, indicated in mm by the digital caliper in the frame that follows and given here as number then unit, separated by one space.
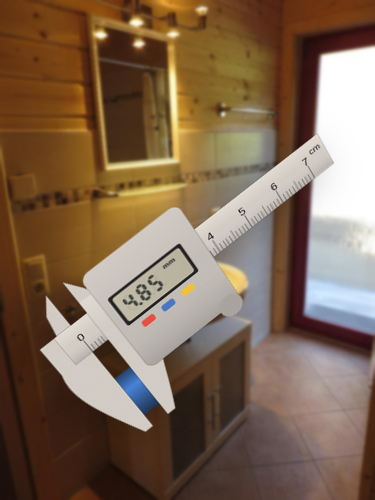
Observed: 4.85 mm
